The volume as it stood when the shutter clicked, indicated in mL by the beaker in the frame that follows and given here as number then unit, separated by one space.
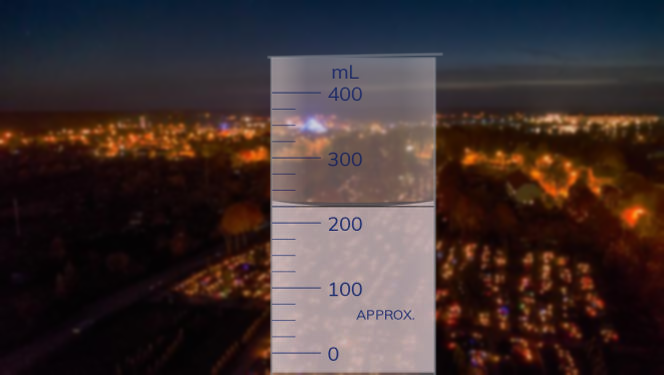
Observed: 225 mL
